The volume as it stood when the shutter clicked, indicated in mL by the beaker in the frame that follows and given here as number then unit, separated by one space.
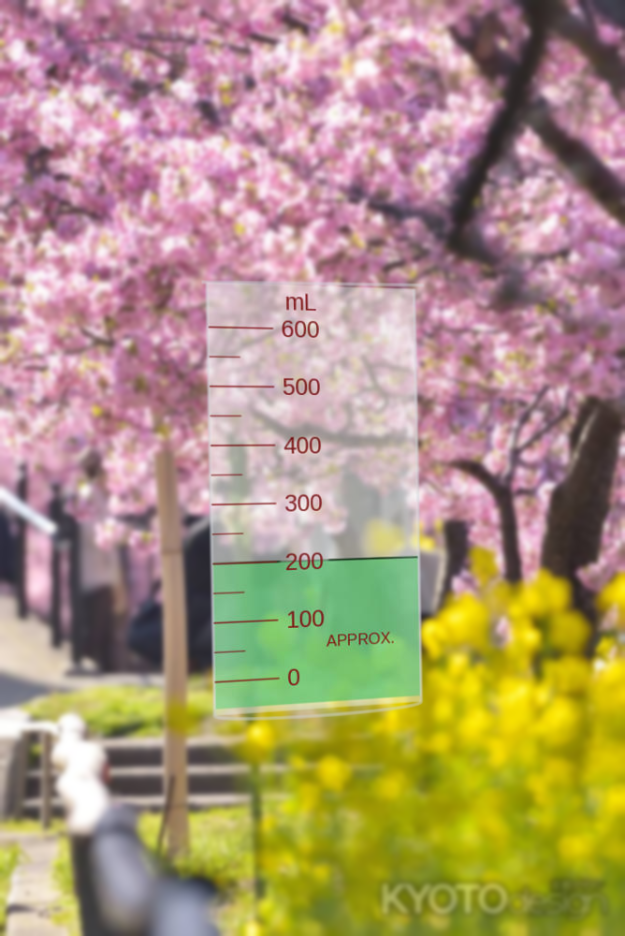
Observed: 200 mL
